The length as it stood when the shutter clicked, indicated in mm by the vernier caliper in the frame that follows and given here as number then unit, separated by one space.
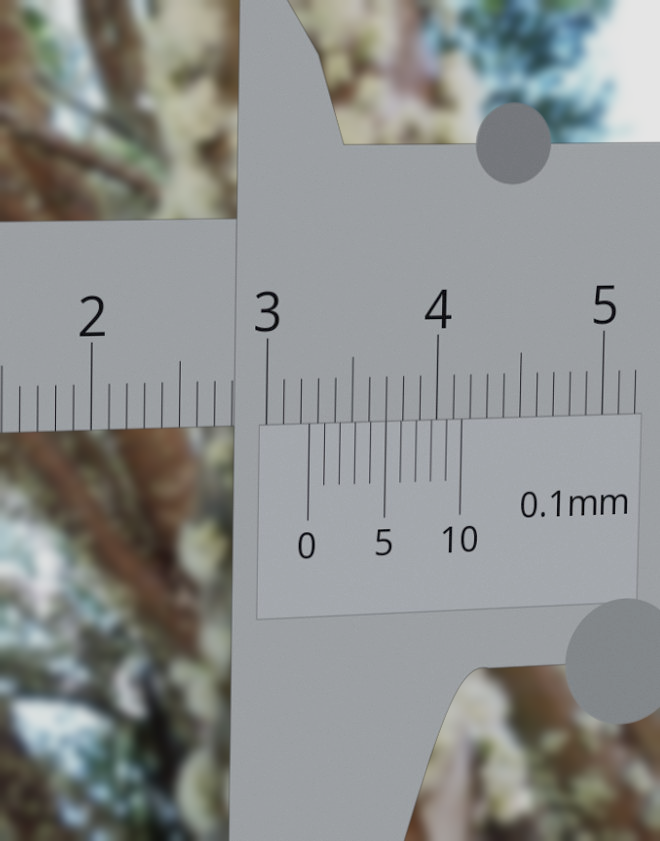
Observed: 32.5 mm
